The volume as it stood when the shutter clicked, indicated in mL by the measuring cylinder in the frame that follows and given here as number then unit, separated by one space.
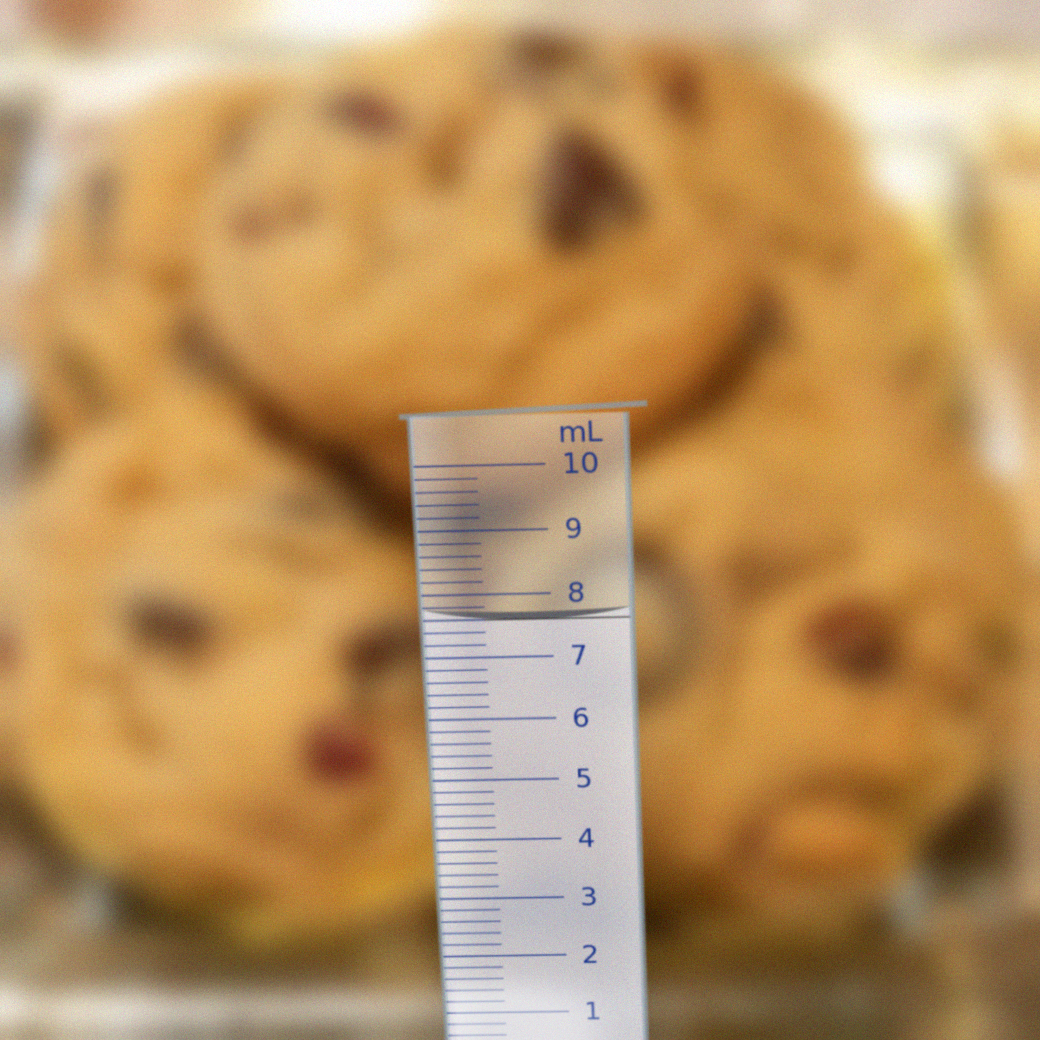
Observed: 7.6 mL
